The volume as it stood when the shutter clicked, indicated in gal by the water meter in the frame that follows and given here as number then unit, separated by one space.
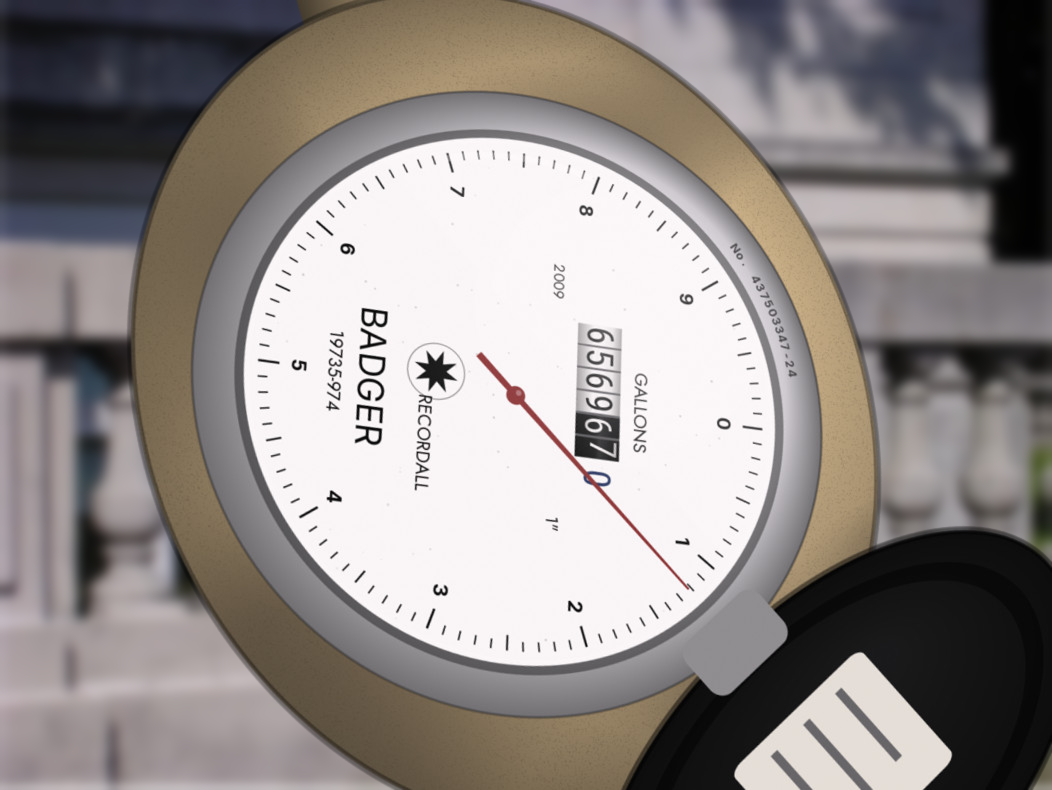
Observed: 6569671.2 gal
